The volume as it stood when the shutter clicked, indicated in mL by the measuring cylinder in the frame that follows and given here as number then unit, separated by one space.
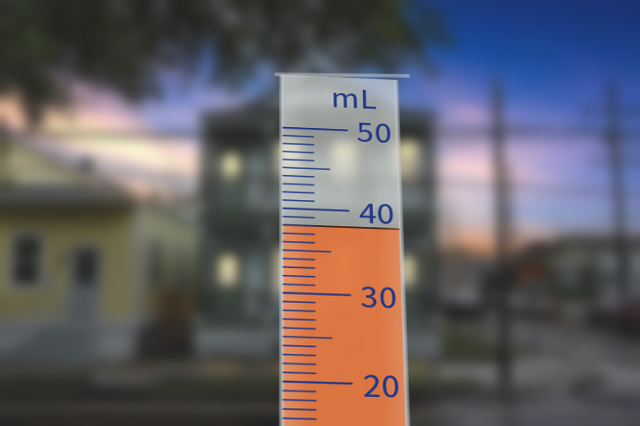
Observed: 38 mL
